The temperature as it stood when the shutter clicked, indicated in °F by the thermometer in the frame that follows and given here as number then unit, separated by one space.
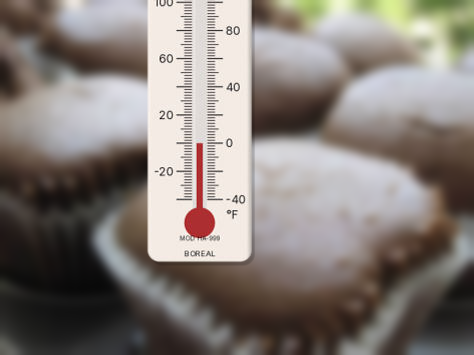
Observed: 0 °F
